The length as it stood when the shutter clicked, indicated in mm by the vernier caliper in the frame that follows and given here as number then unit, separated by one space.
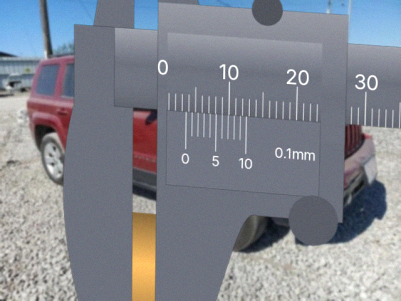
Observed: 3.6 mm
